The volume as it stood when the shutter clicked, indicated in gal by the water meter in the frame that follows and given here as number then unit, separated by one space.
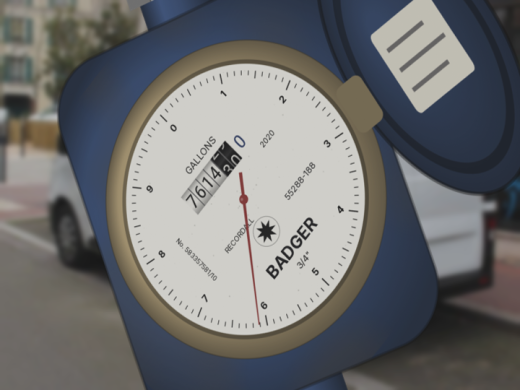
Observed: 7614296.1 gal
